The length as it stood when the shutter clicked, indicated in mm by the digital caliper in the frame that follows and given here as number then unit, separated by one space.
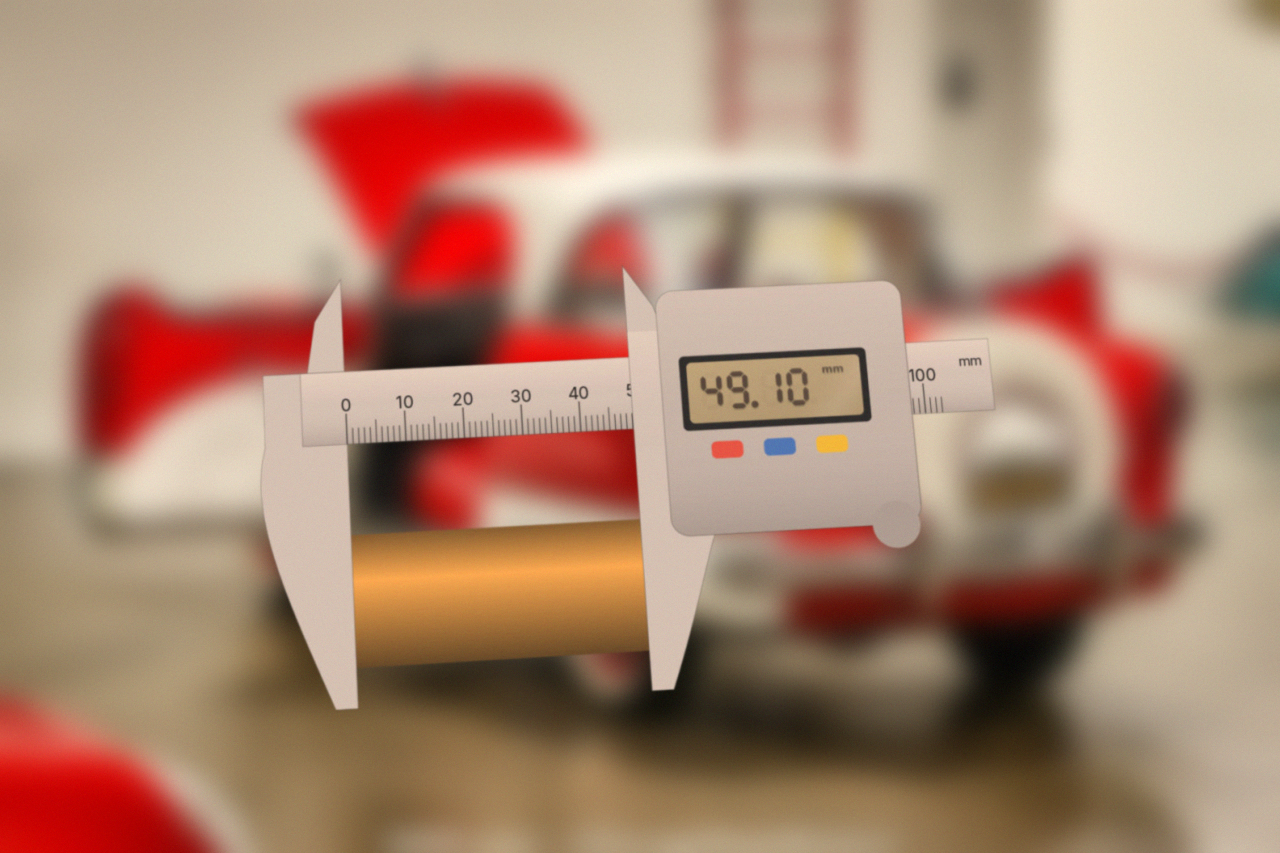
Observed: 49.10 mm
